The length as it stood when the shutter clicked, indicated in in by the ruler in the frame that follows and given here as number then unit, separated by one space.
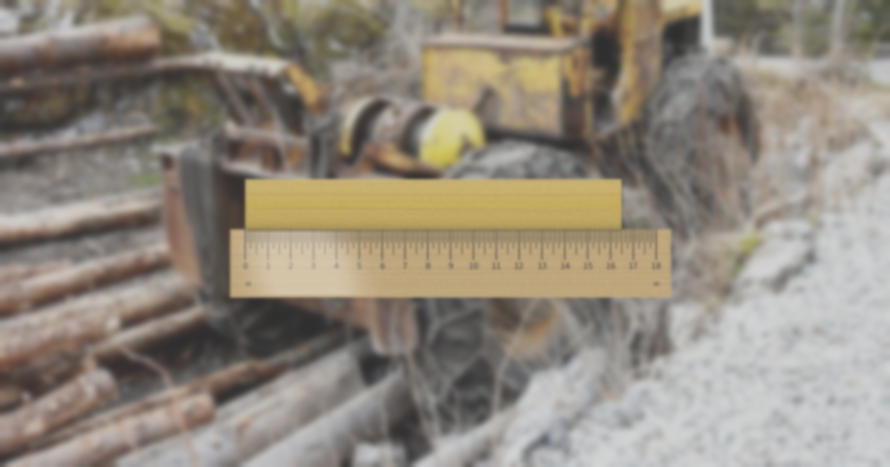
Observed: 16.5 in
